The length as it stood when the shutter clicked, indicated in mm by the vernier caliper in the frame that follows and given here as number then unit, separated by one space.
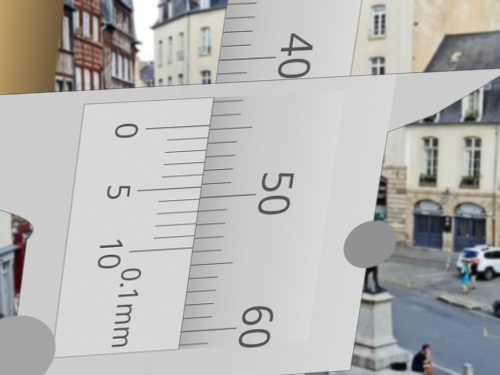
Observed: 44.7 mm
